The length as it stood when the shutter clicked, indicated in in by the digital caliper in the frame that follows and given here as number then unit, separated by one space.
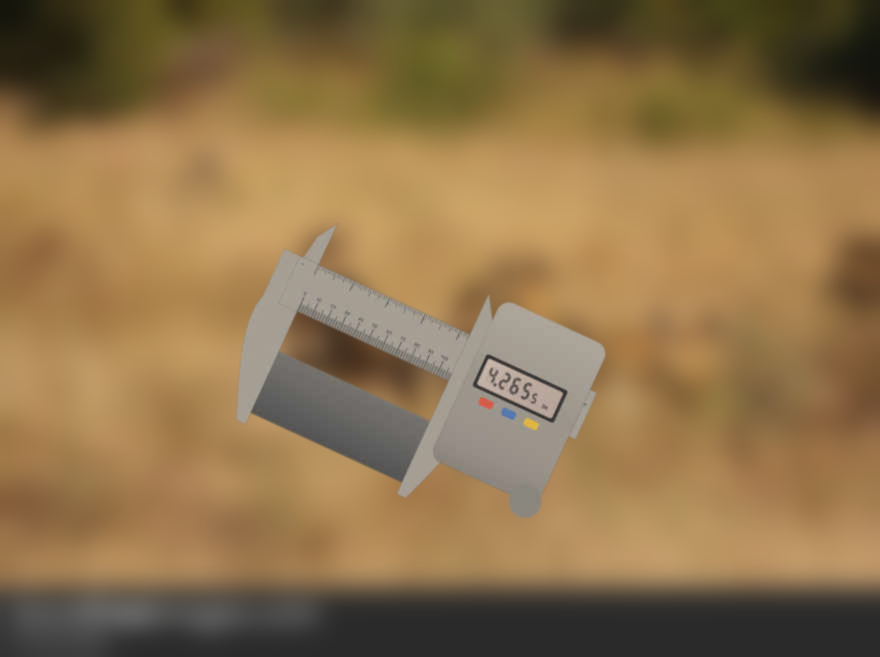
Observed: 4.2655 in
